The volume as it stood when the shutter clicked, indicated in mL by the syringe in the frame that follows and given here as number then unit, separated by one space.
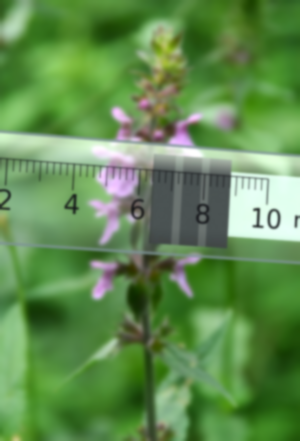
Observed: 6.4 mL
